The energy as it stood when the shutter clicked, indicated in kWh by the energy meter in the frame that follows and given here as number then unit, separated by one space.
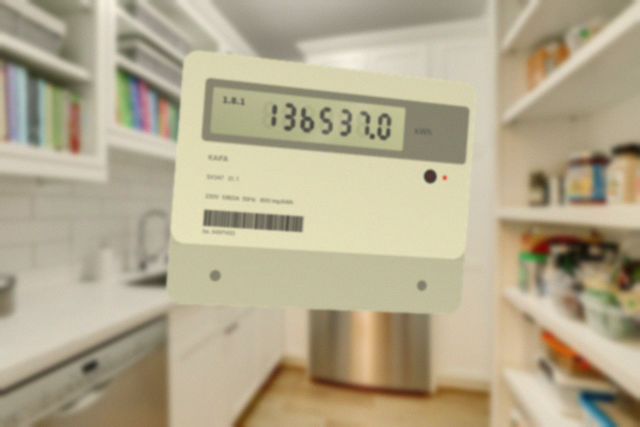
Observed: 136537.0 kWh
